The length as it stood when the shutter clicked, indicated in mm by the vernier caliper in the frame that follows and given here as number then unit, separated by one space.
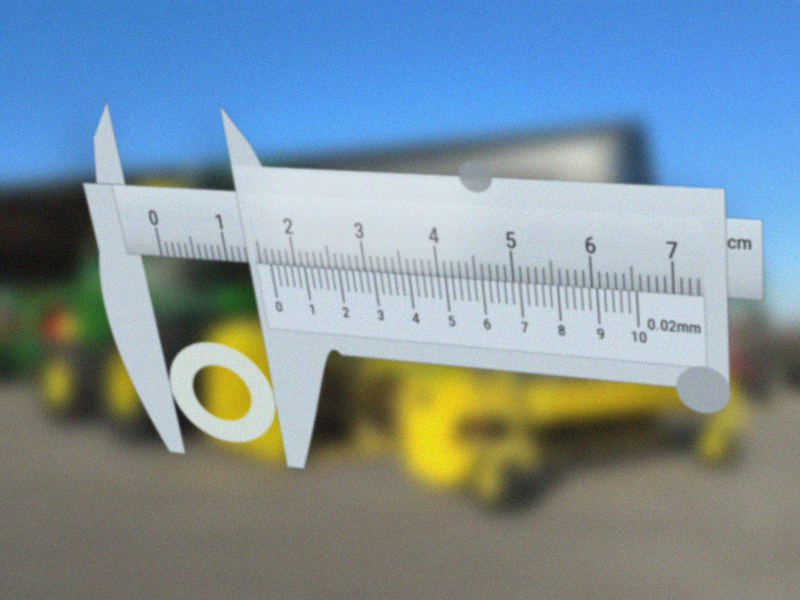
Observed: 16.5 mm
